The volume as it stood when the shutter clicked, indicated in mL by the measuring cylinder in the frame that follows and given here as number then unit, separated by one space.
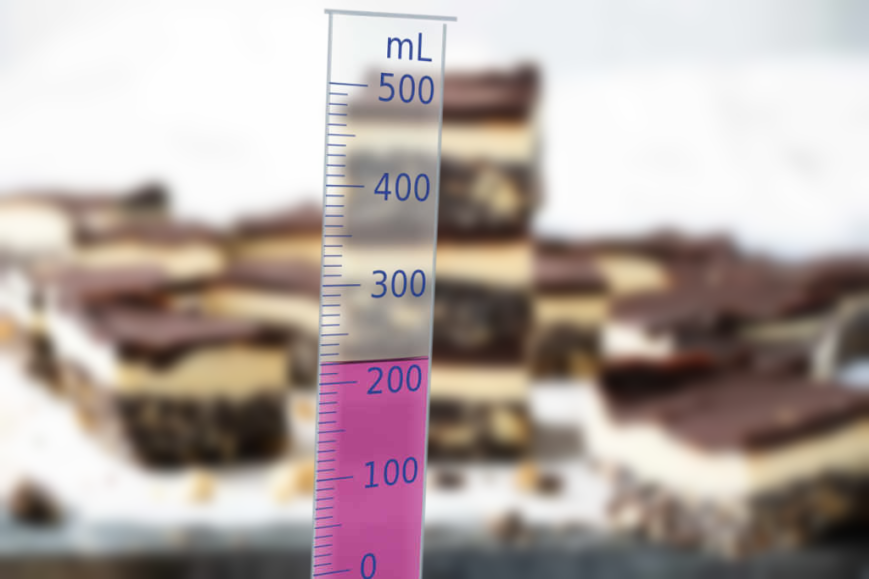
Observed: 220 mL
